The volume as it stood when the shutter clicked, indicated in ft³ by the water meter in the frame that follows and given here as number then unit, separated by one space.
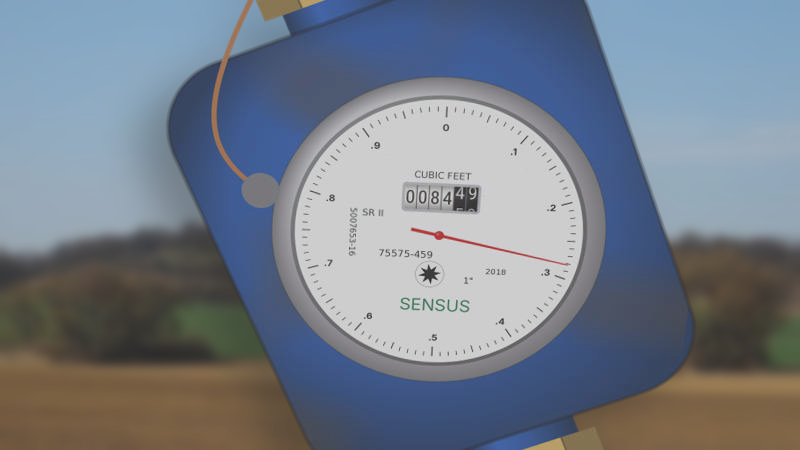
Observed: 8449.28 ft³
